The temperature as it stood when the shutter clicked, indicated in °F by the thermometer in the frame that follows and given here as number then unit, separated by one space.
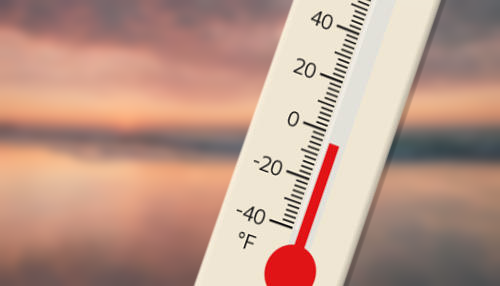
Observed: -4 °F
